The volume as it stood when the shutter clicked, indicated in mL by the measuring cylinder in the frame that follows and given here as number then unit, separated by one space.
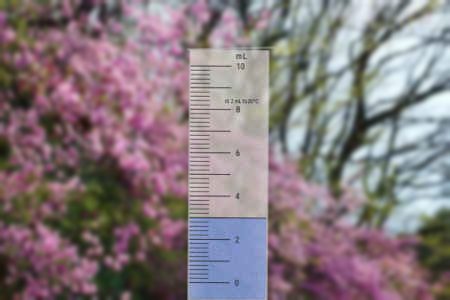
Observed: 3 mL
